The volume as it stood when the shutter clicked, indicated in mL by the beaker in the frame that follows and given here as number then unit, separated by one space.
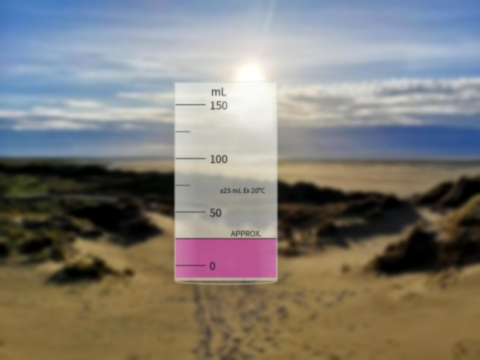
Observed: 25 mL
